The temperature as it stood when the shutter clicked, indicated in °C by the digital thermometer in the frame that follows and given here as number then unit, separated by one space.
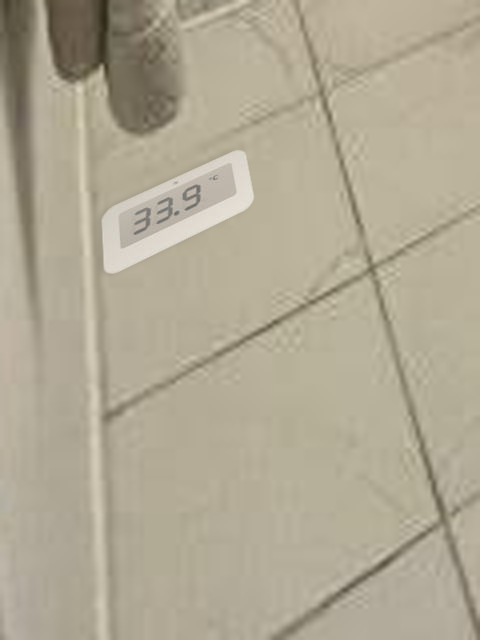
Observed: 33.9 °C
